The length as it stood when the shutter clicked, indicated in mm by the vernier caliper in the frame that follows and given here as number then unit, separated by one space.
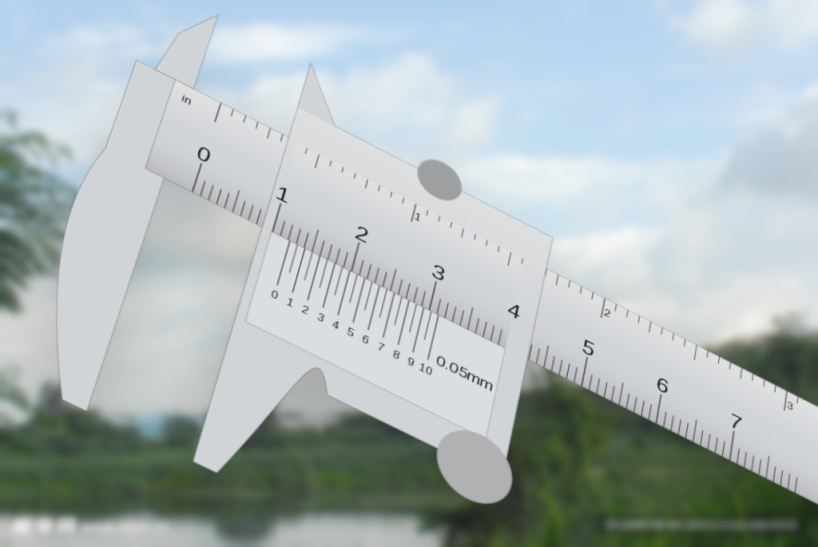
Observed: 12.2 mm
